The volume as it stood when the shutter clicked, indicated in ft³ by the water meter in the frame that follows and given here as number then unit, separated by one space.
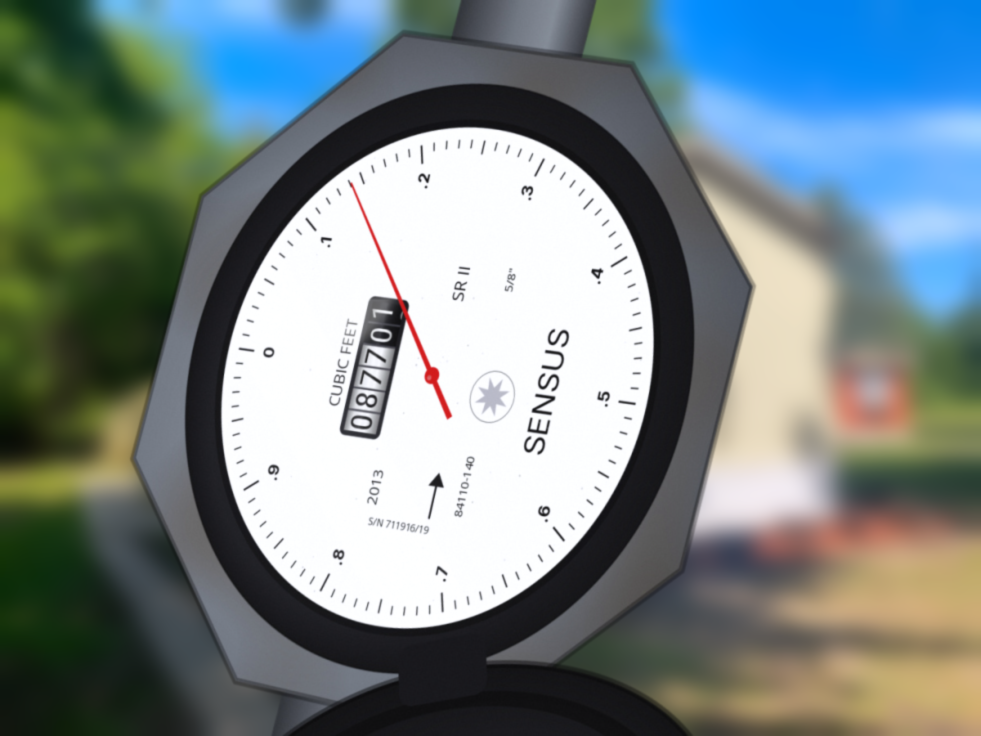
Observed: 87701.14 ft³
